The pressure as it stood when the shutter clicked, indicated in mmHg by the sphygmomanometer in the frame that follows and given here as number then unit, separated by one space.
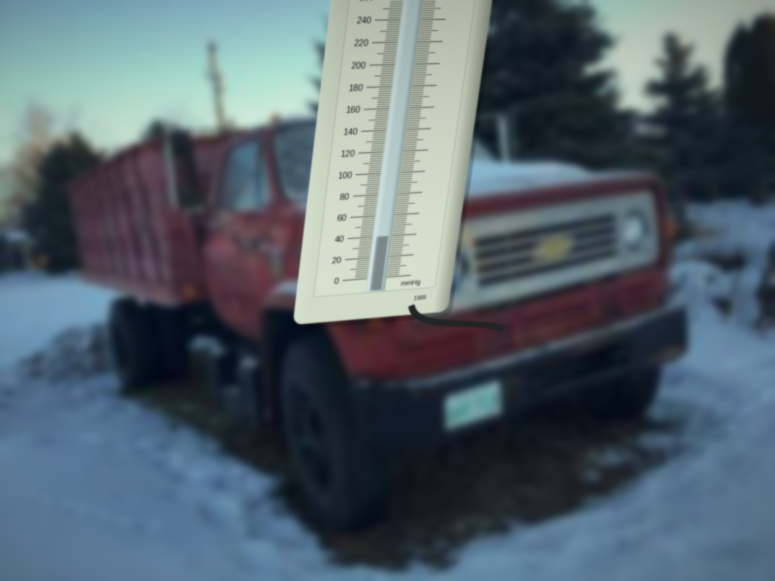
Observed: 40 mmHg
